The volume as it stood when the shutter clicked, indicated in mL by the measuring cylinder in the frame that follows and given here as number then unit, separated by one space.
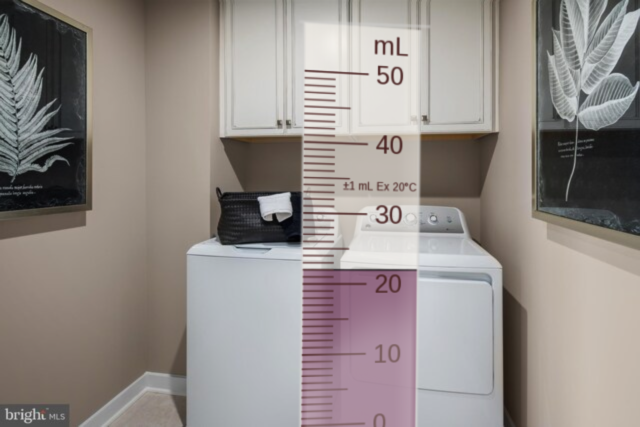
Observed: 22 mL
